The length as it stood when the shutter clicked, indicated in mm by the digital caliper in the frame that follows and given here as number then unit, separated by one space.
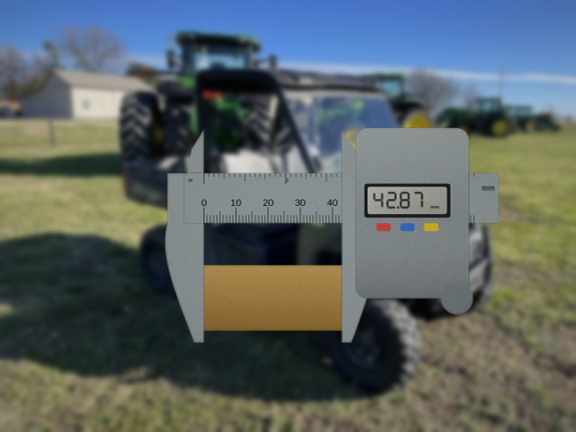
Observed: 42.87 mm
